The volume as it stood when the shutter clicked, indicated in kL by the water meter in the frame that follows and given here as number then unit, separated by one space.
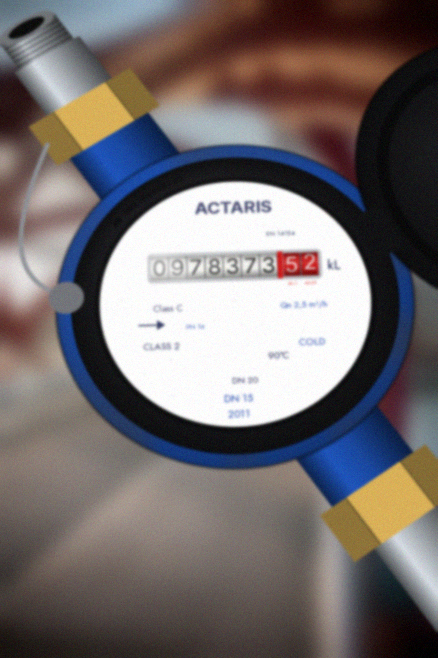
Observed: 978373.52 kL
